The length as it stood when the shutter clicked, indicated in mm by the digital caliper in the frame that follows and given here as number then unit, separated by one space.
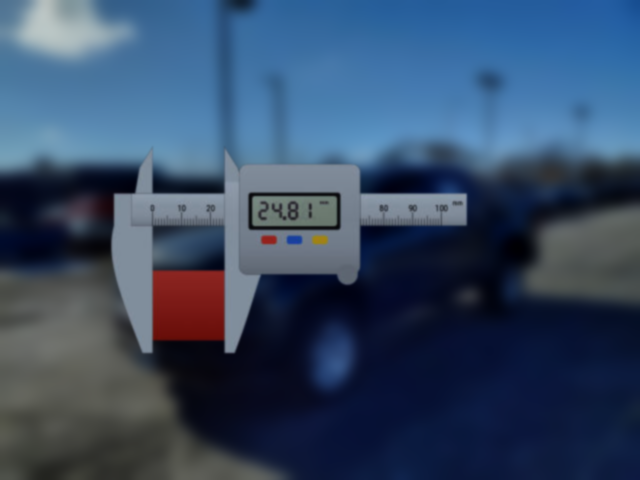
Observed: 24.81 mm
